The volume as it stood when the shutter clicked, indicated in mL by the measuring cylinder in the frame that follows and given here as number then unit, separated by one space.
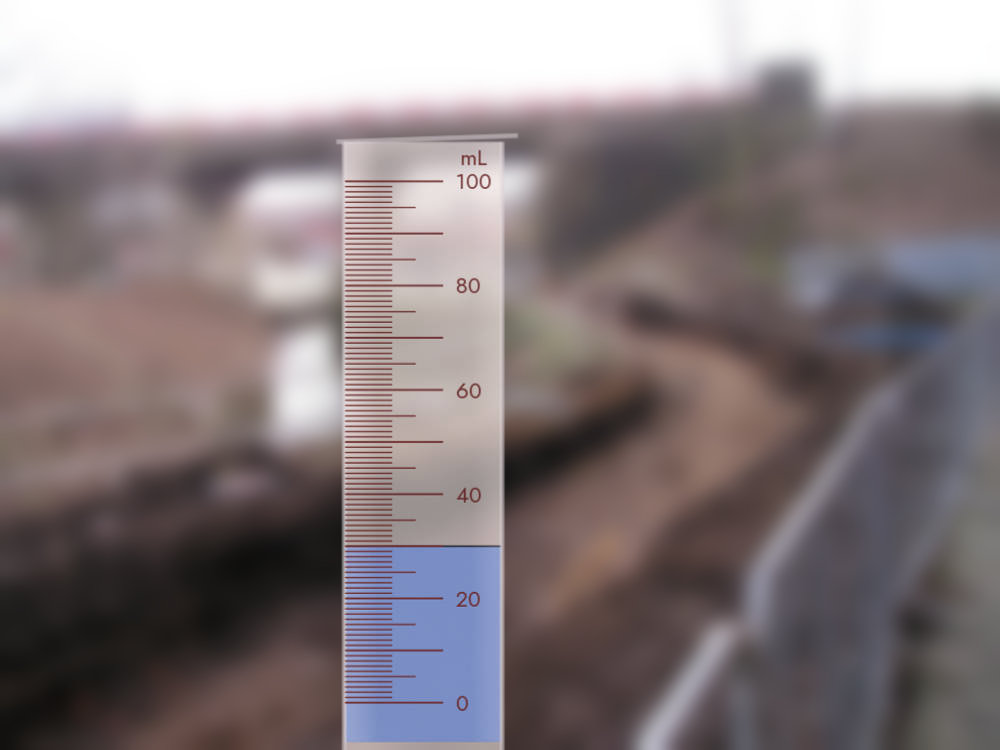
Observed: 30 mL
